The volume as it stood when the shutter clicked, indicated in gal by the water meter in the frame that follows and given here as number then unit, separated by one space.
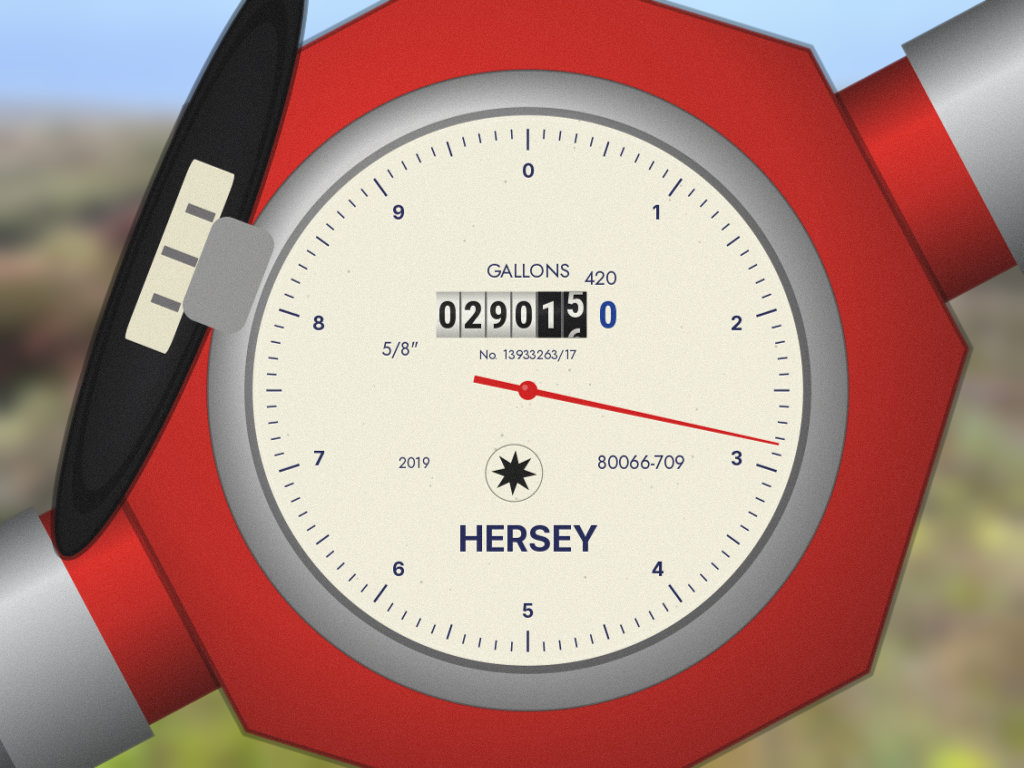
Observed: 290152.8 gal
